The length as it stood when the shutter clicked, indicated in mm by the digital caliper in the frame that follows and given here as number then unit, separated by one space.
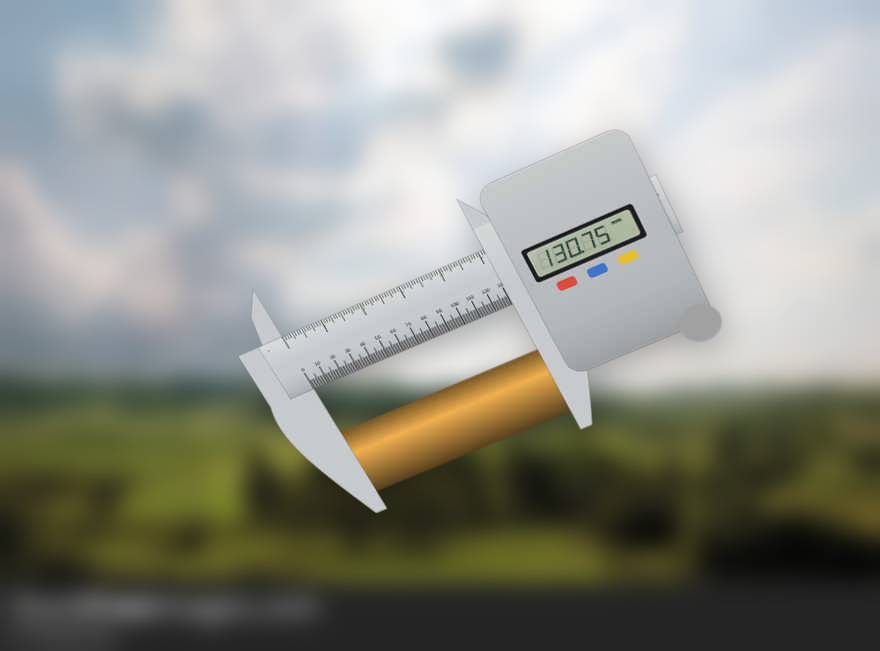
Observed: 130.75 mm
